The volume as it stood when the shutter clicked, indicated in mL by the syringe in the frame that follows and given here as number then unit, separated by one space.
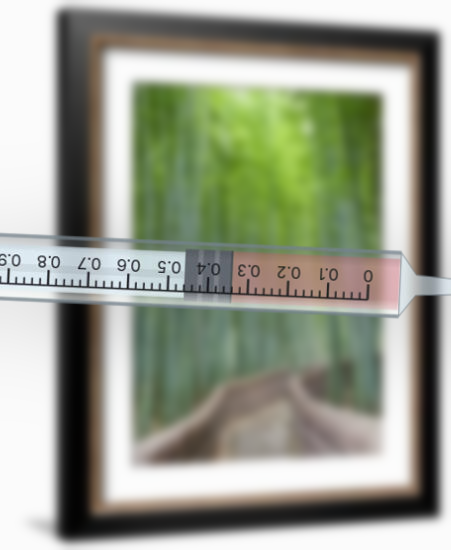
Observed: 0.34 mL
